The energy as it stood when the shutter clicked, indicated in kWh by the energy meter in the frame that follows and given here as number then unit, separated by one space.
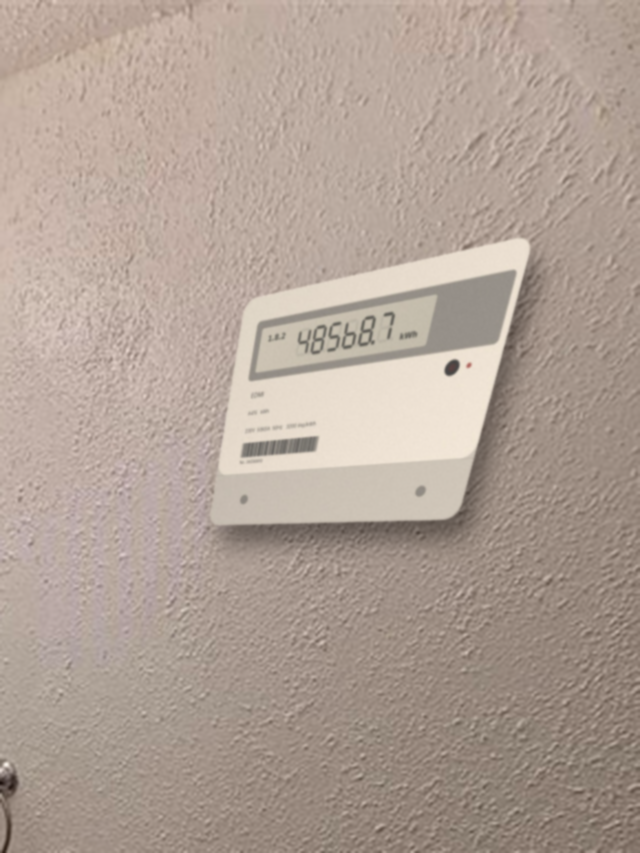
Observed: 48568.7 kWh
